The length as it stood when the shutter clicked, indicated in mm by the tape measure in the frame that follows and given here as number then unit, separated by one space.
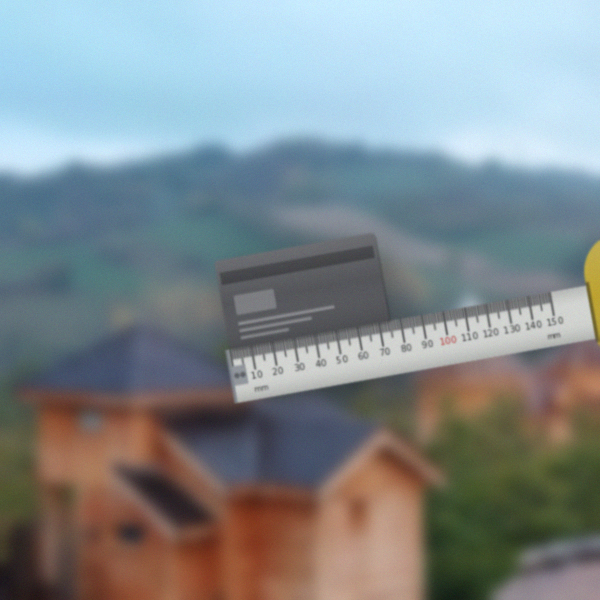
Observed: 75 mm
